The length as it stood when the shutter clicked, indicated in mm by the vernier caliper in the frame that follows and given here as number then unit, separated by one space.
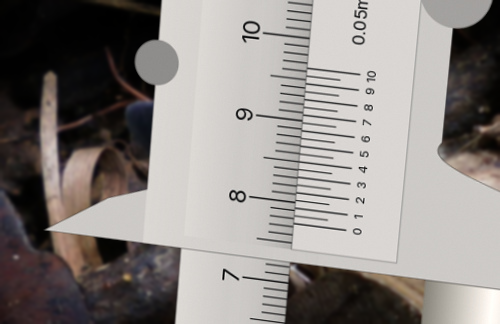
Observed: 77.4 mm
